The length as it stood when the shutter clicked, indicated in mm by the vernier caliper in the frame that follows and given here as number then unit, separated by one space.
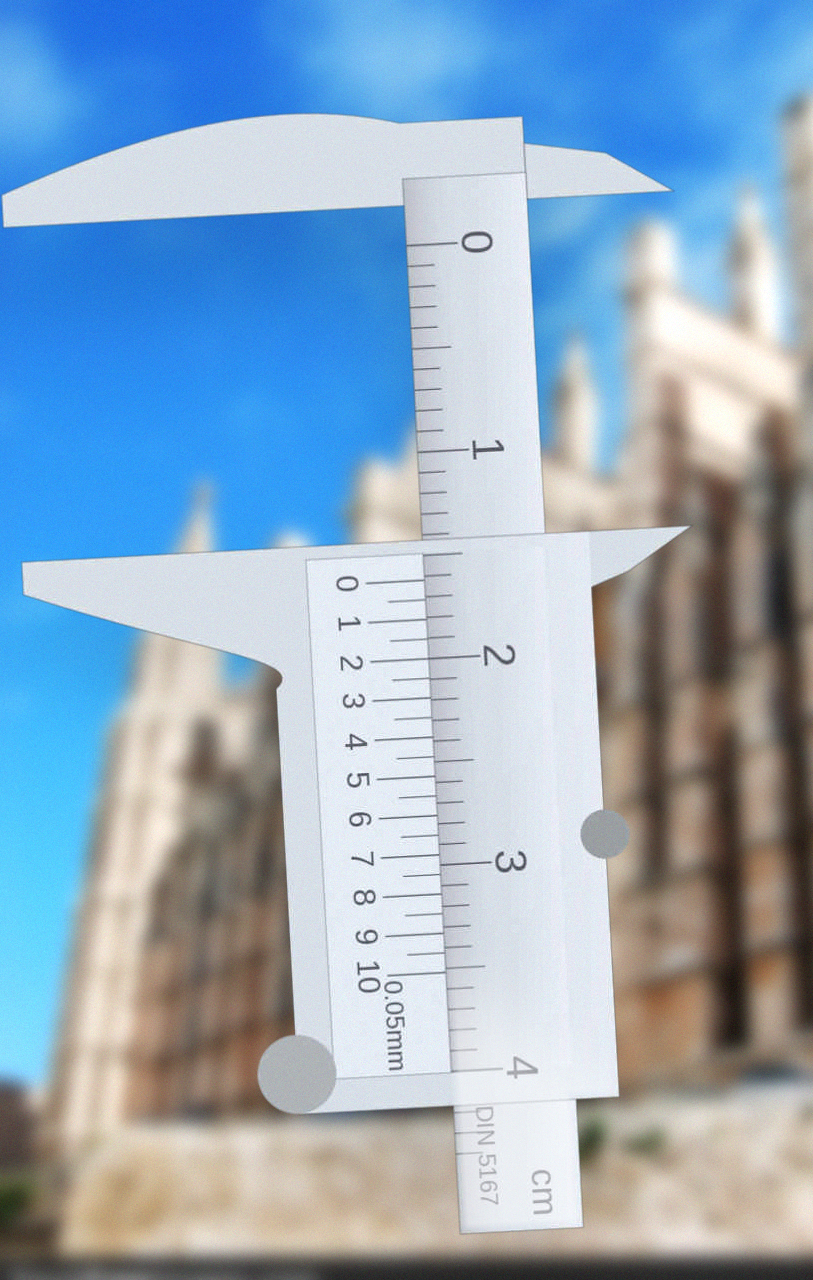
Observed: 16.2 mm
